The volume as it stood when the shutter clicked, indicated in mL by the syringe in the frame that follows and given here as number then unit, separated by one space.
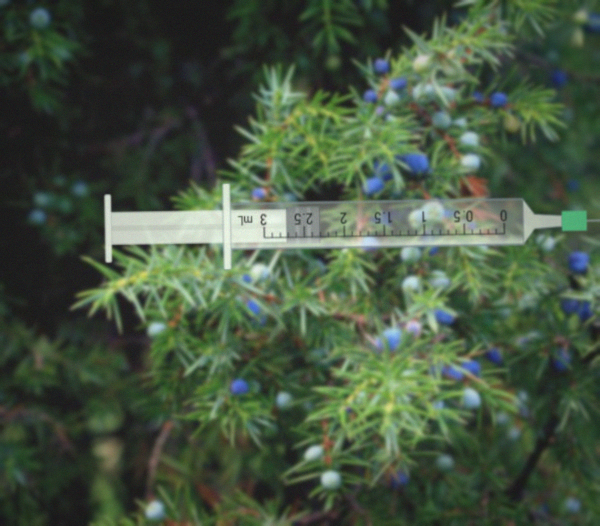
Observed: 2.3 mL
